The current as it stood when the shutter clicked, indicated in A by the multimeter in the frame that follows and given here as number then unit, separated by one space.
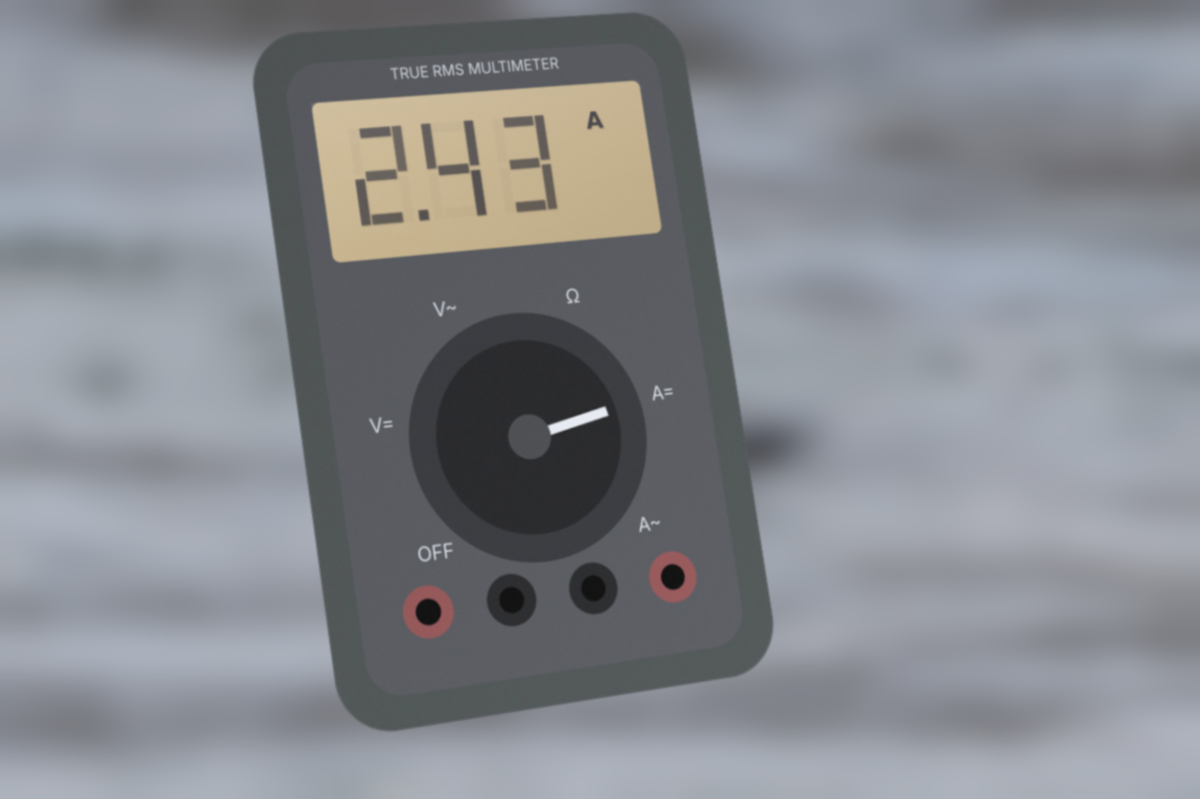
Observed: 2.43 A
